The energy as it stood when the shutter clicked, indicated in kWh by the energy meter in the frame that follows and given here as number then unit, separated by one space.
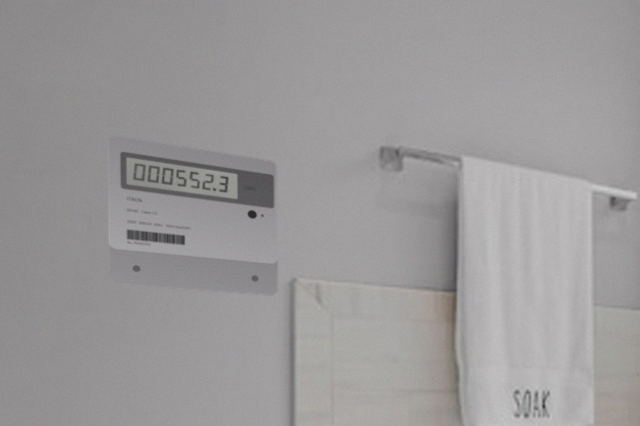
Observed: 552.3 kWh
